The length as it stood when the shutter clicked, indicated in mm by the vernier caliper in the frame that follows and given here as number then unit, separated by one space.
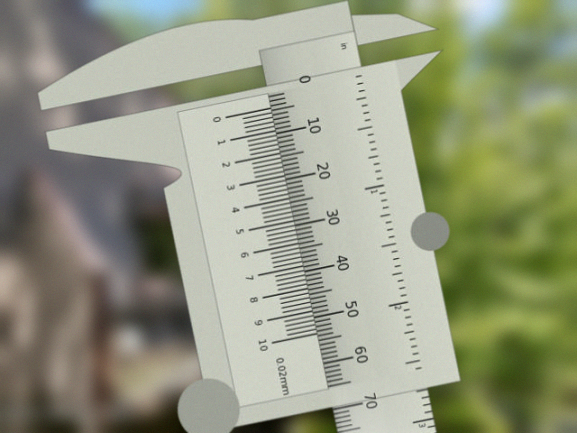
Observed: 4.5 mm
